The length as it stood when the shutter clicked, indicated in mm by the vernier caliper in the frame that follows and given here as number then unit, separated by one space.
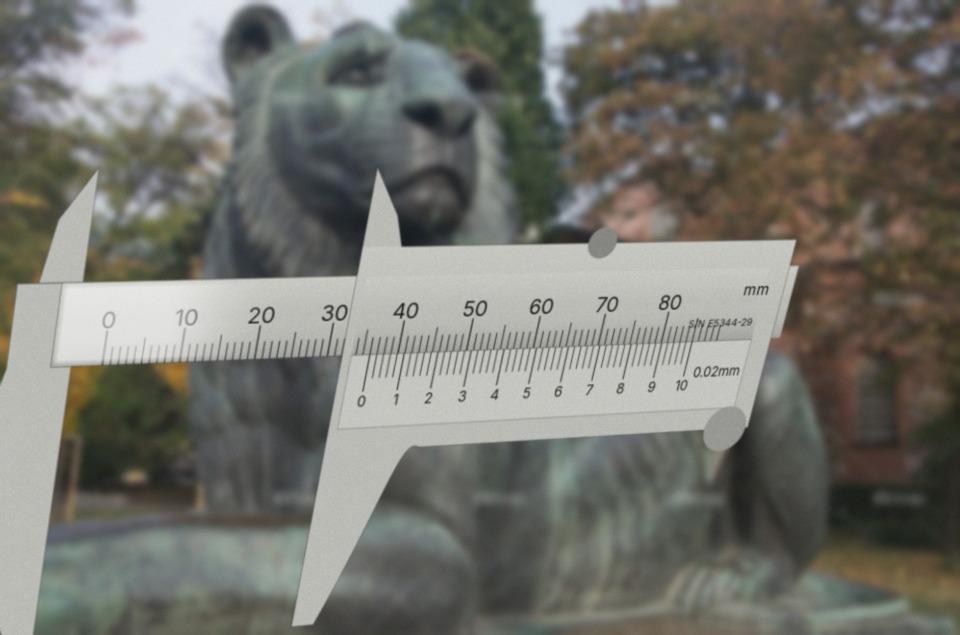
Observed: 36.0 mm
